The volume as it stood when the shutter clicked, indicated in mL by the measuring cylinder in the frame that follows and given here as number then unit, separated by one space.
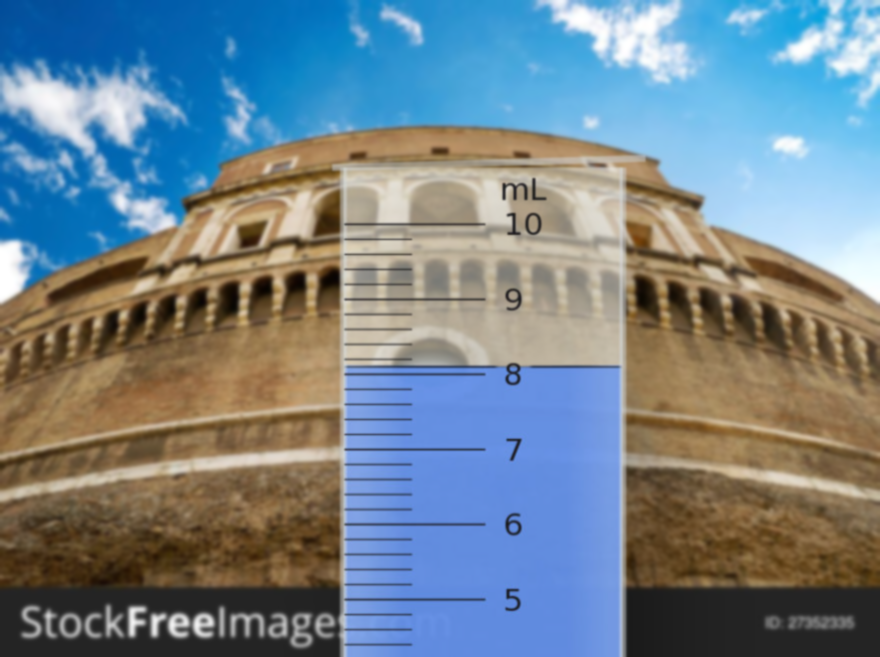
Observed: 8.1 mL
